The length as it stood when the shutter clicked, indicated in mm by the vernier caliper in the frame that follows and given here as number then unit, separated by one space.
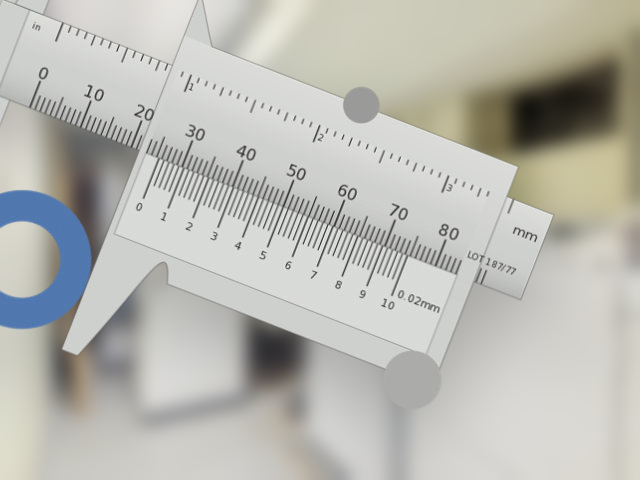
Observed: 25.5 mm
